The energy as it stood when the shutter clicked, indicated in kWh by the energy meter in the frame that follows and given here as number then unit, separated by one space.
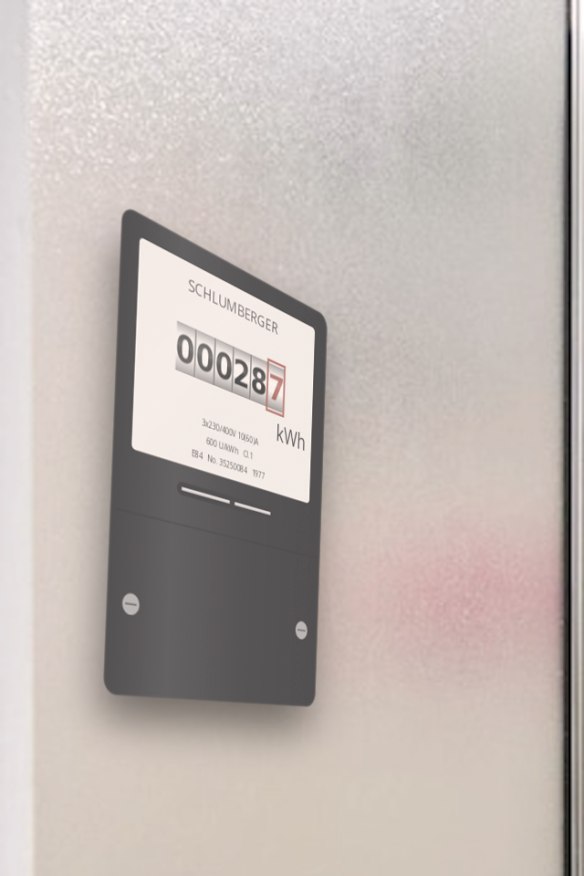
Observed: 28.7 kWh
